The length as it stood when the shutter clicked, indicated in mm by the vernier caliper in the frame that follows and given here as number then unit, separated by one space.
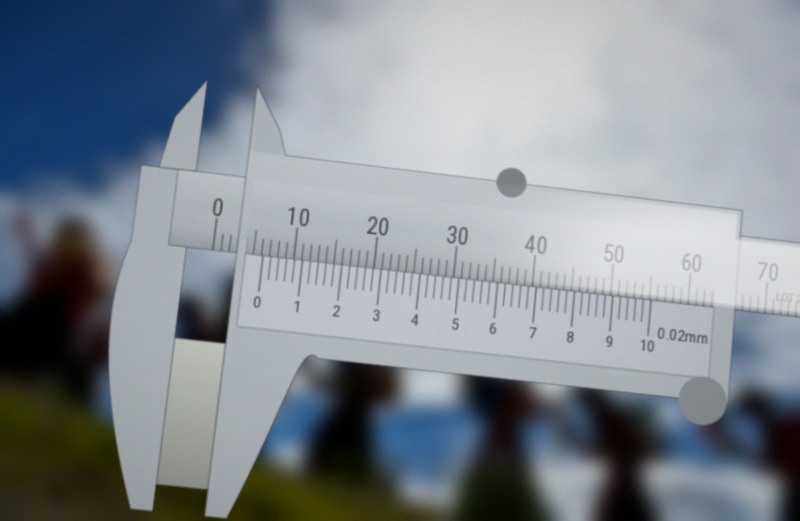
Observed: 6.2 mm
